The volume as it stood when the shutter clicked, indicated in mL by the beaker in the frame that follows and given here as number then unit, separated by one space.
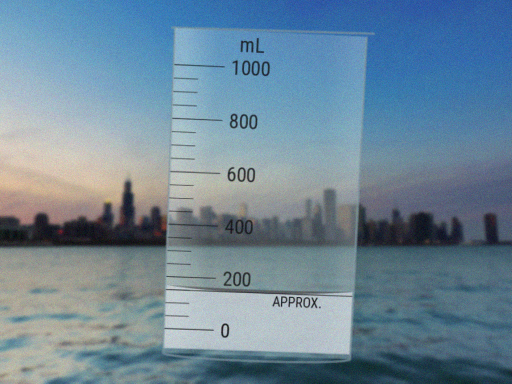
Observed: 150 mL
